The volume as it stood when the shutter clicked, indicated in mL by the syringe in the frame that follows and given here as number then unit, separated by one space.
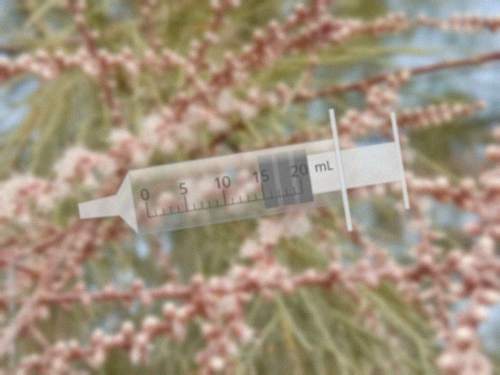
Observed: 15 mL
